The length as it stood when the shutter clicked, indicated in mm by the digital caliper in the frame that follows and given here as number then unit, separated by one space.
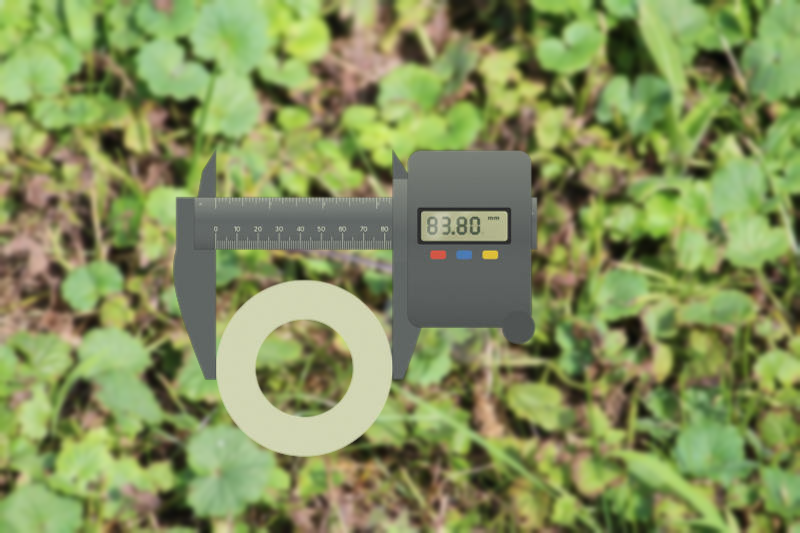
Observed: 83.80 mm
